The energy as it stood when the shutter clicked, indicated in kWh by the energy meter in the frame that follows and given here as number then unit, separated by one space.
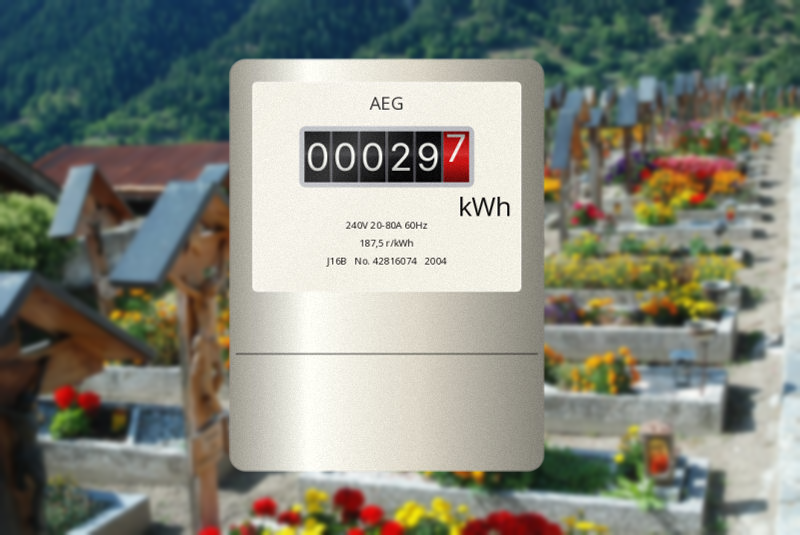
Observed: 29.7 kWh
